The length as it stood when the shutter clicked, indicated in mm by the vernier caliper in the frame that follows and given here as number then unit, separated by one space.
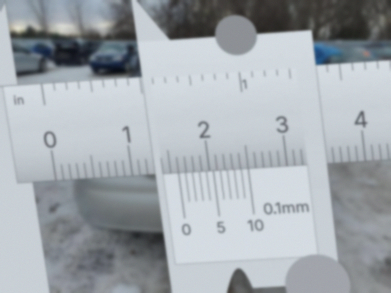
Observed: 16.0 mm
